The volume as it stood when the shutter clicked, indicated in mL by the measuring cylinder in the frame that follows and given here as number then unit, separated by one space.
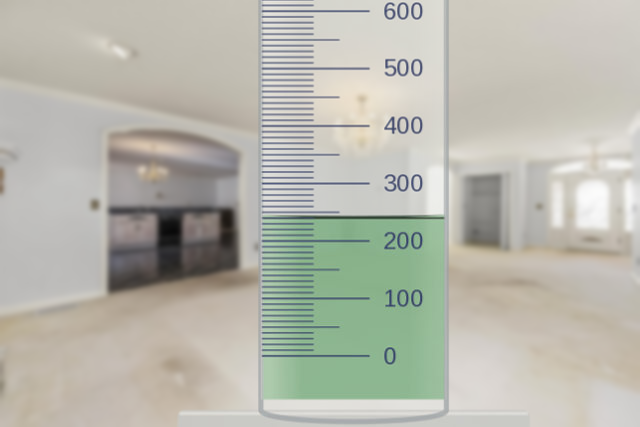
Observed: 240 mL
